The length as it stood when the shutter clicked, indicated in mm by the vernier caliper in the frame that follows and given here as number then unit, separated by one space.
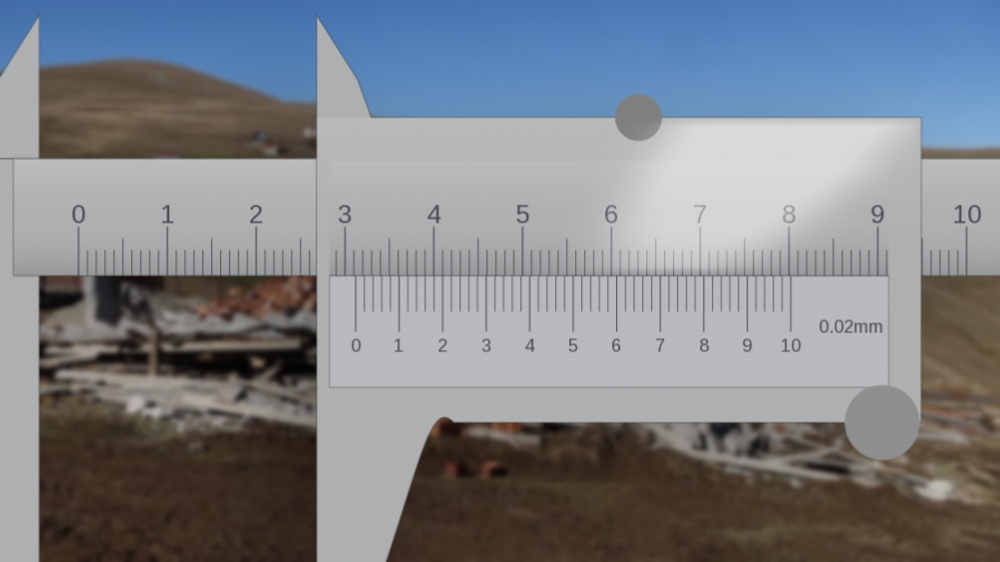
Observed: 31.2 mm
